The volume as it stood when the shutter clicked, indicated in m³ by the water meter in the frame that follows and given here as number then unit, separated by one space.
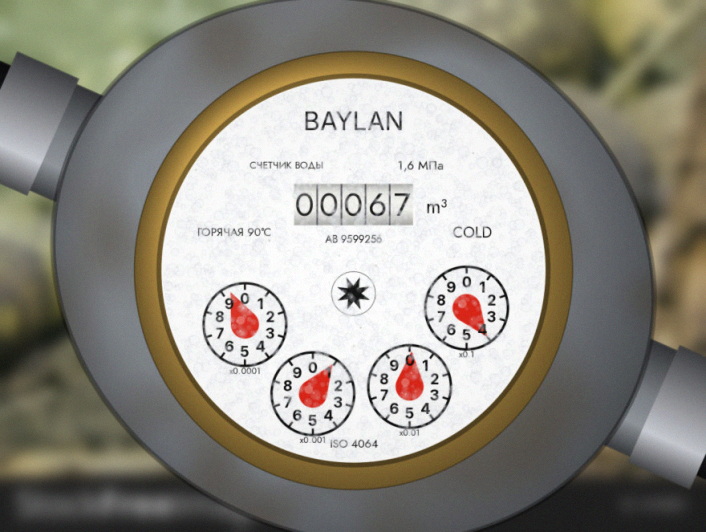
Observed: 67.4009 m³
